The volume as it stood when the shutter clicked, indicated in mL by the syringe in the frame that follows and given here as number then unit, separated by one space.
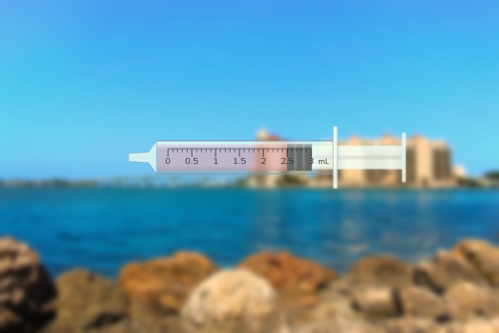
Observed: 2.5 mL
